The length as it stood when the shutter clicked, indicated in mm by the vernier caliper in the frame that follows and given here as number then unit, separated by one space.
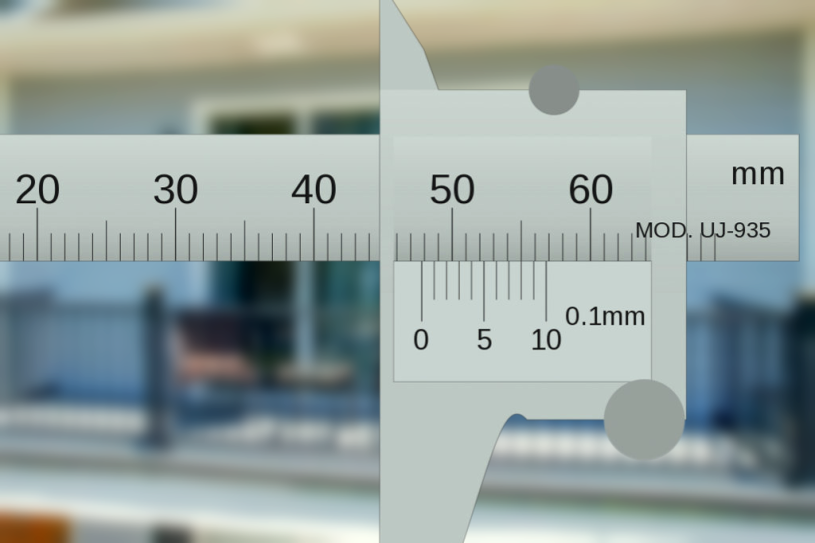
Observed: 47.8 mm
